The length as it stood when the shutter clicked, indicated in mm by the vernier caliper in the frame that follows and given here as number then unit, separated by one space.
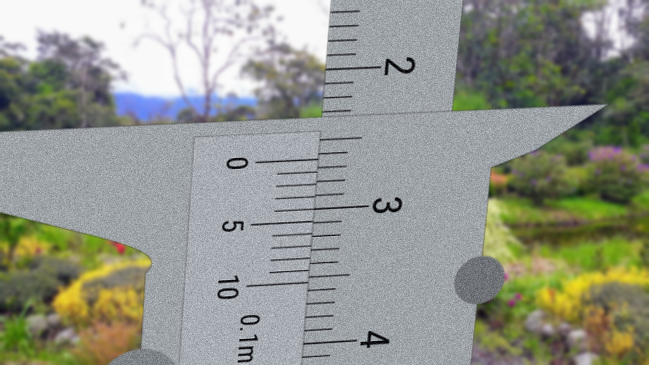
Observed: 26.4 mm
